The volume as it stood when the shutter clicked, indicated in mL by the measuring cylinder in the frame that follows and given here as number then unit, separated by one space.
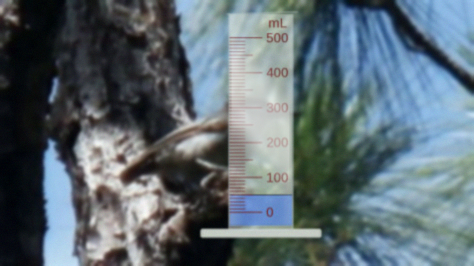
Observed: 50 mL
